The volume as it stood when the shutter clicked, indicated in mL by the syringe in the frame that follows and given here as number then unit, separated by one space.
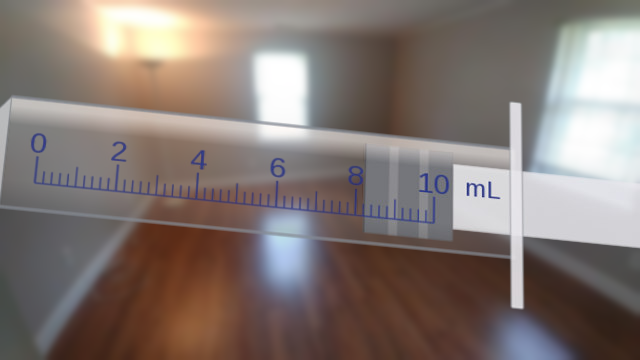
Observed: 8.2 mL
